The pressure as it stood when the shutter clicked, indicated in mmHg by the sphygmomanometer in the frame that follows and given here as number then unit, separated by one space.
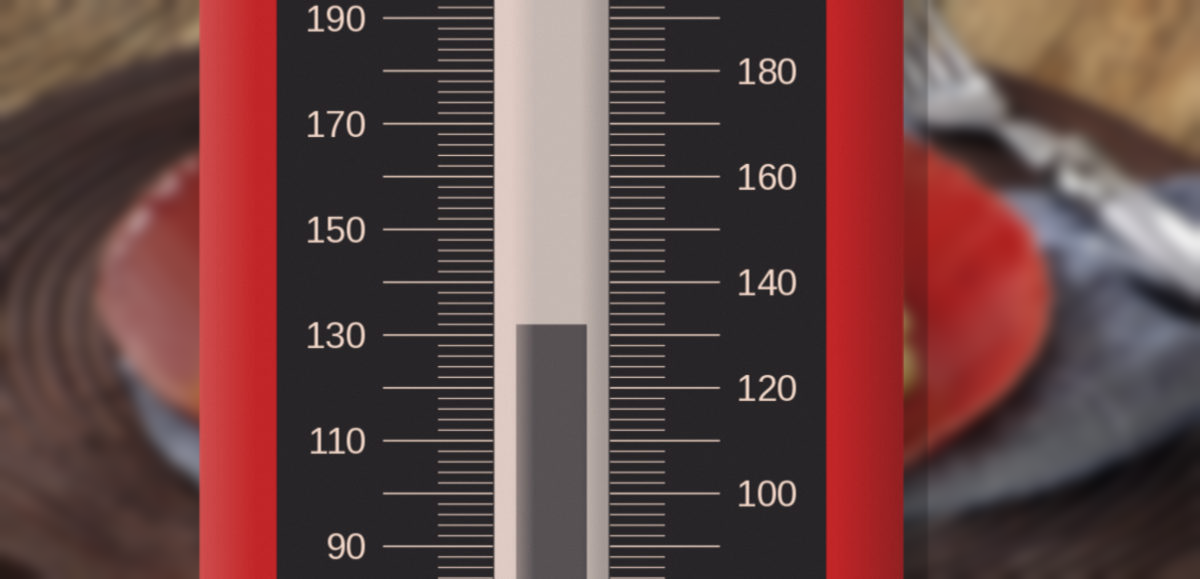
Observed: 132 mmHg
